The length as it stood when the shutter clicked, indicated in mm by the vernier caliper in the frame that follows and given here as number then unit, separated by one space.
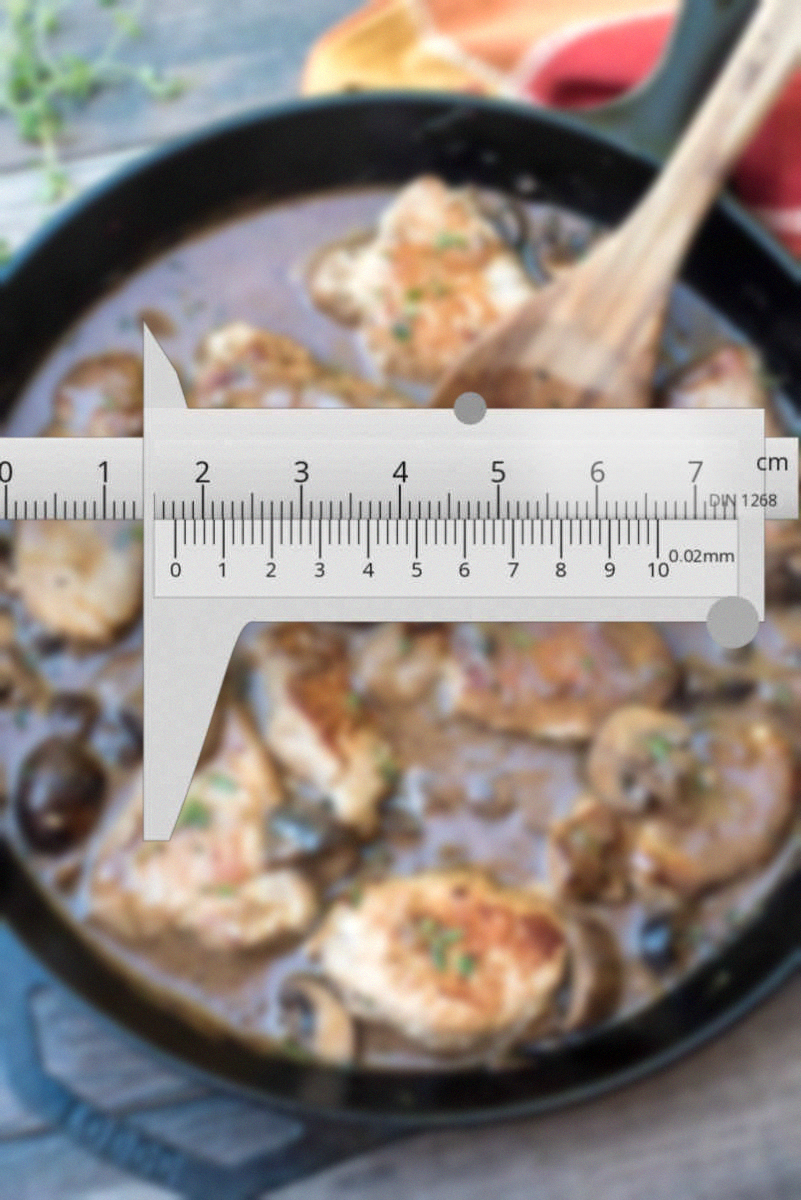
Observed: 17.2 mm
